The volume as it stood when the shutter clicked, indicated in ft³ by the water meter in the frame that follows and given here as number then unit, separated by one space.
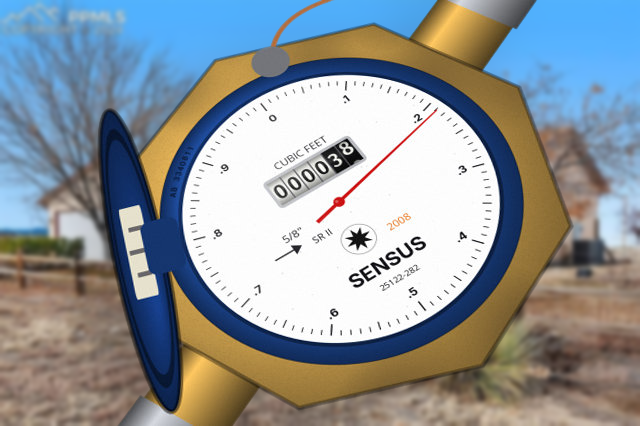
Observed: 38.21 ft³
